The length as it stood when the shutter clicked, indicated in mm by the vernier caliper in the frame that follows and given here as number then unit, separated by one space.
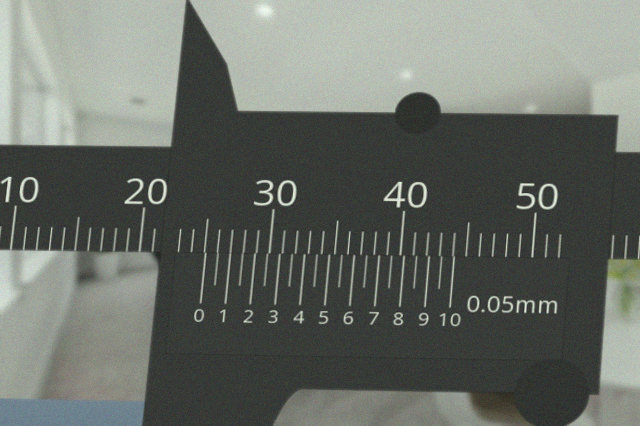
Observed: 25.1 mm
